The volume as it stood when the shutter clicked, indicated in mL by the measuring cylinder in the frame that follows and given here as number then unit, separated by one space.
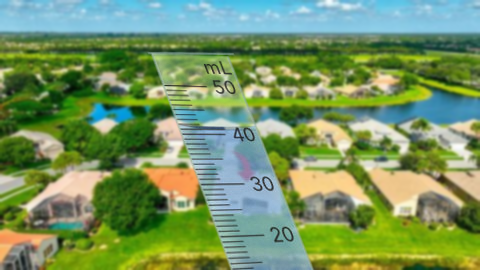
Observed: 41 mL
